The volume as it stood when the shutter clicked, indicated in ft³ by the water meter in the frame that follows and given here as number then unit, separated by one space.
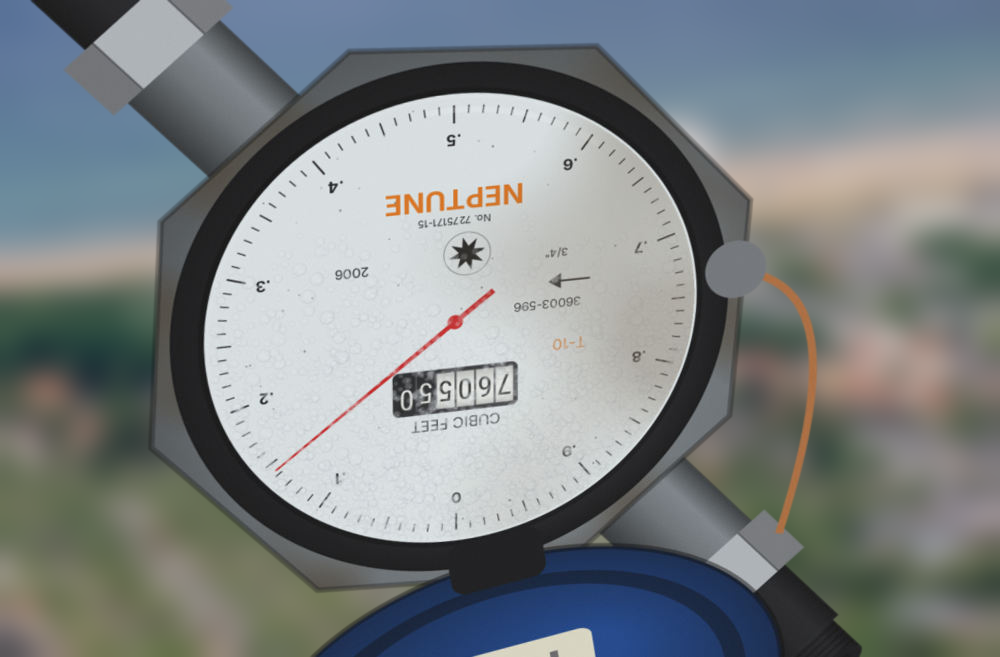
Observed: 760550.14 ft³
